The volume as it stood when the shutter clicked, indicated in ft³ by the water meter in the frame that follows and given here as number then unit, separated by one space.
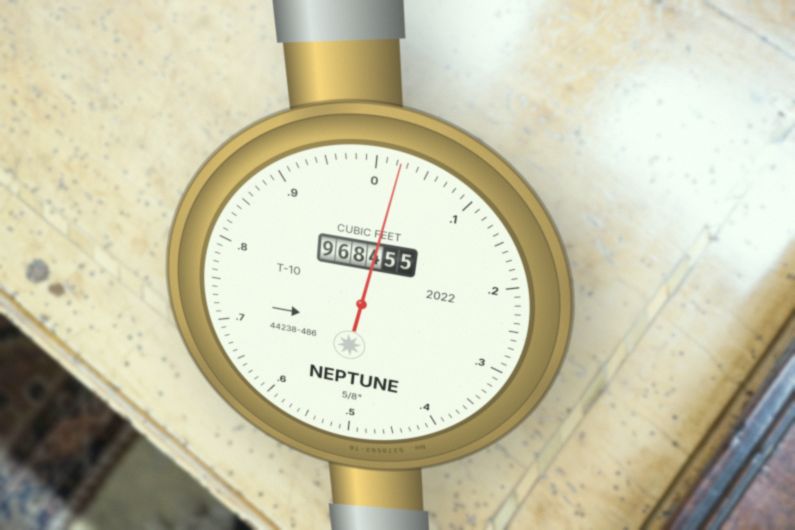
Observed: 968455.02 ft³
